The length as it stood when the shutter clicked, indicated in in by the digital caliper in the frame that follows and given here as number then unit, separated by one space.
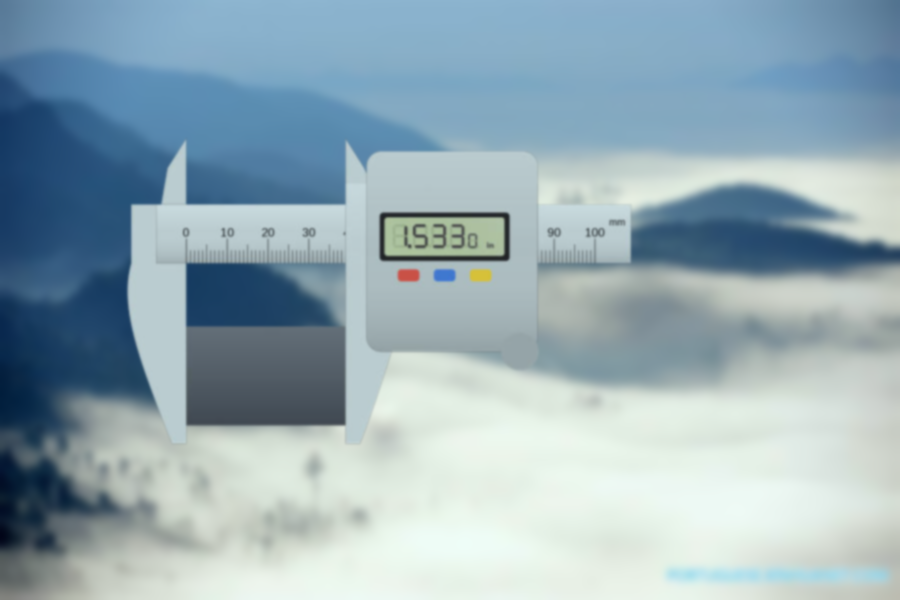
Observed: 1.5330 in
